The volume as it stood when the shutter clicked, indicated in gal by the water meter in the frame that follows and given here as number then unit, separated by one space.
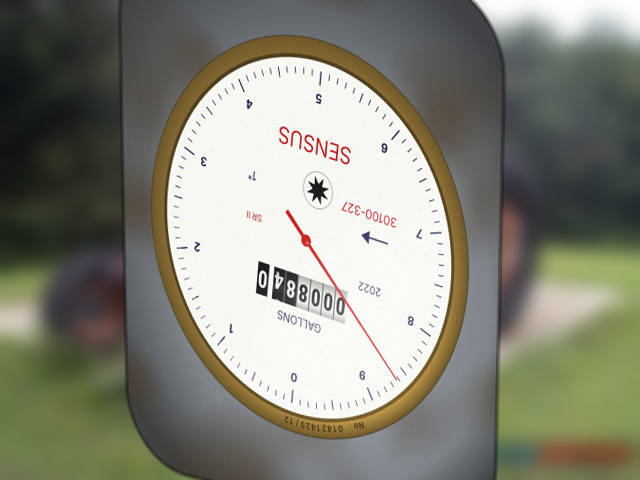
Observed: 8838.6 gal
